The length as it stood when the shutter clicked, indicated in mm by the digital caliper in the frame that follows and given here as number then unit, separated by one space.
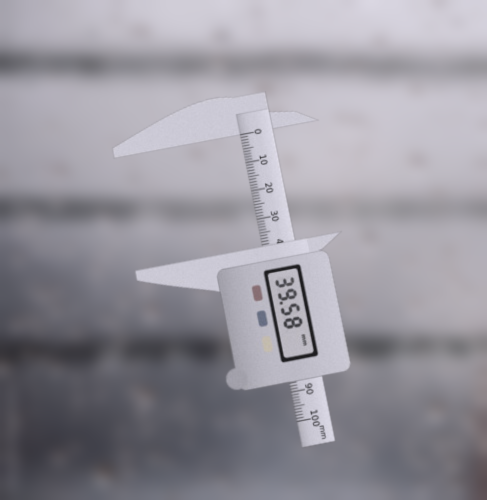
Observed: 39.58 mm
